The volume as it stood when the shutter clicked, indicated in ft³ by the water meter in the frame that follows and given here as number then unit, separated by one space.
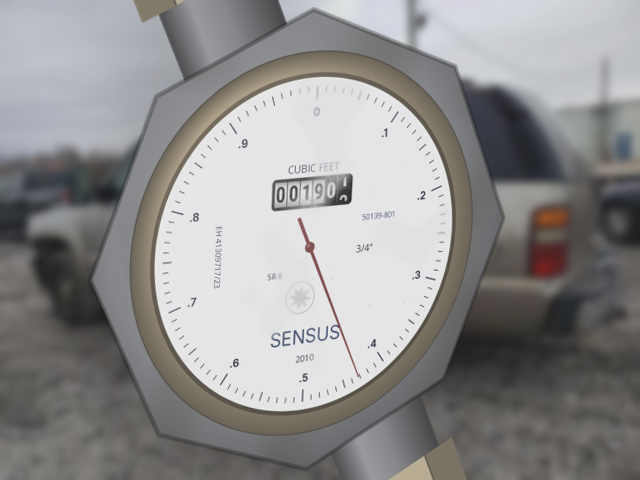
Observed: 1901.43 ft³
